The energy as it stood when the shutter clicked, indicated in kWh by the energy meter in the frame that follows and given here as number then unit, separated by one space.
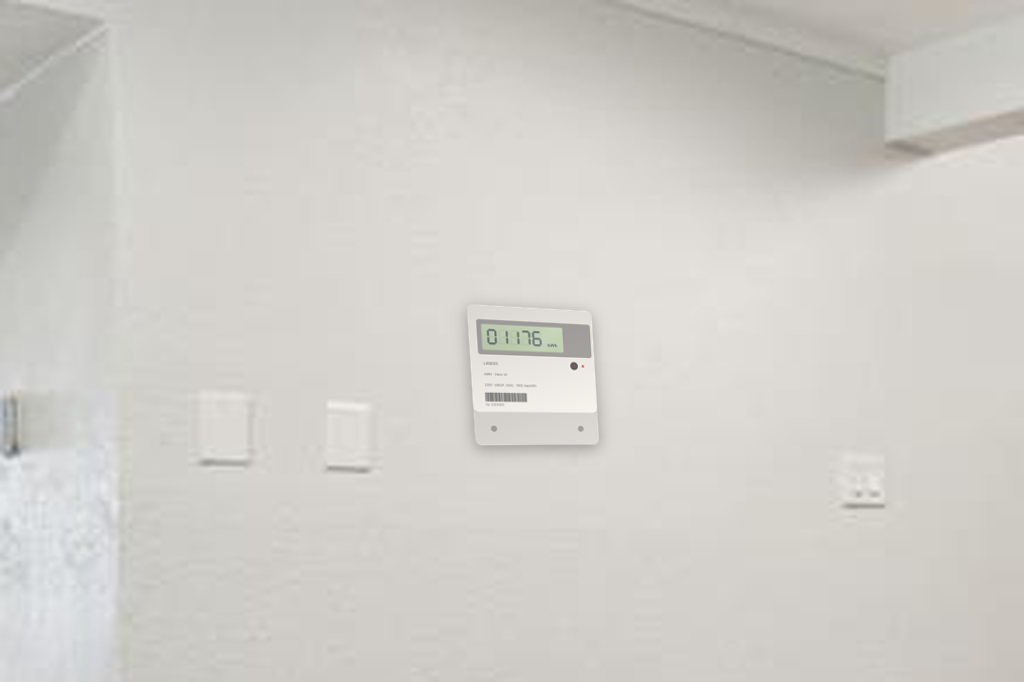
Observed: 1176 kWh
